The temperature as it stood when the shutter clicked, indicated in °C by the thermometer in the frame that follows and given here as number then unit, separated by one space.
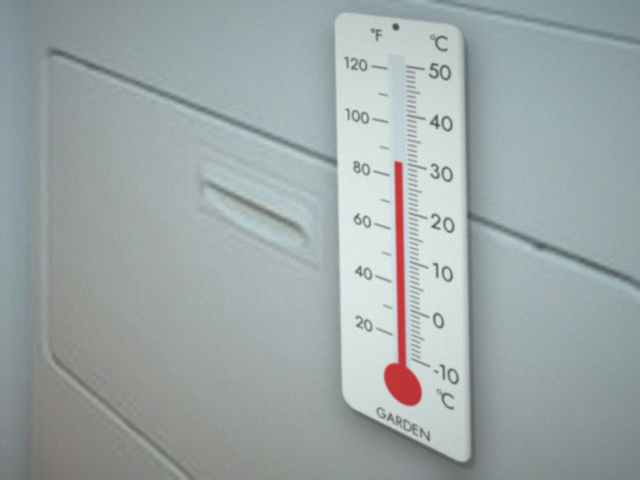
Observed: 30 °C
